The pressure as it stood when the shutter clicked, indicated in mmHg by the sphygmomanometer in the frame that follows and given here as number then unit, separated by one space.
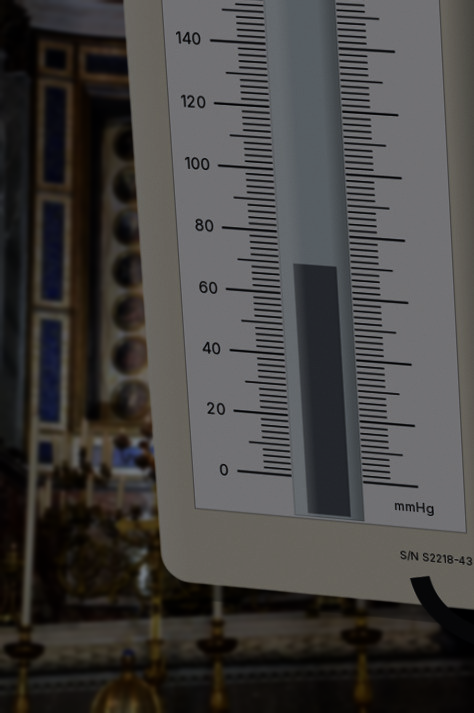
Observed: 70 mmHg
